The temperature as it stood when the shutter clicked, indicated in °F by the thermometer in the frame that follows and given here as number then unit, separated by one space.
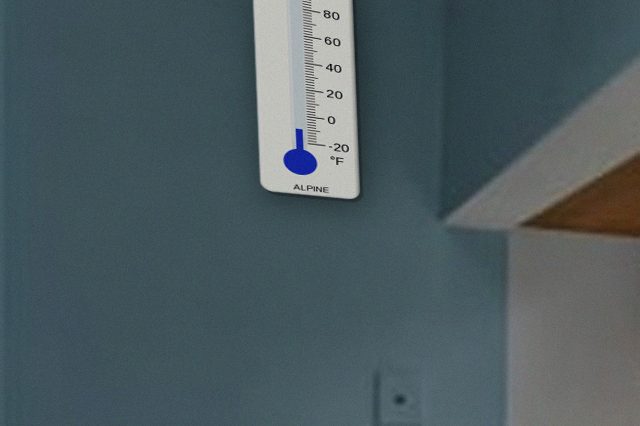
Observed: -10 °F
